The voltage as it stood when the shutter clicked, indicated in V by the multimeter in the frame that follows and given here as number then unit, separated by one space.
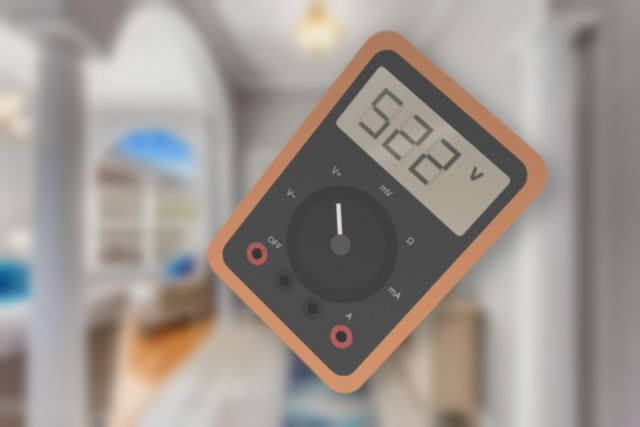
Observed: 522 V
